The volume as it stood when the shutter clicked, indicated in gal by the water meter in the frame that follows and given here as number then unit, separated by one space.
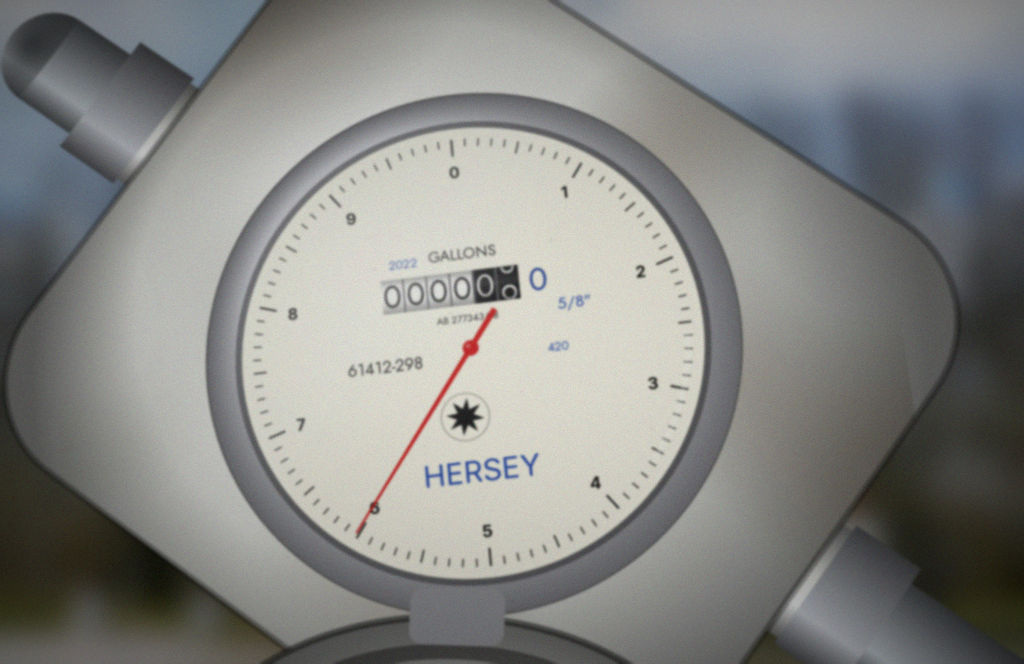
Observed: 86.0 gal
